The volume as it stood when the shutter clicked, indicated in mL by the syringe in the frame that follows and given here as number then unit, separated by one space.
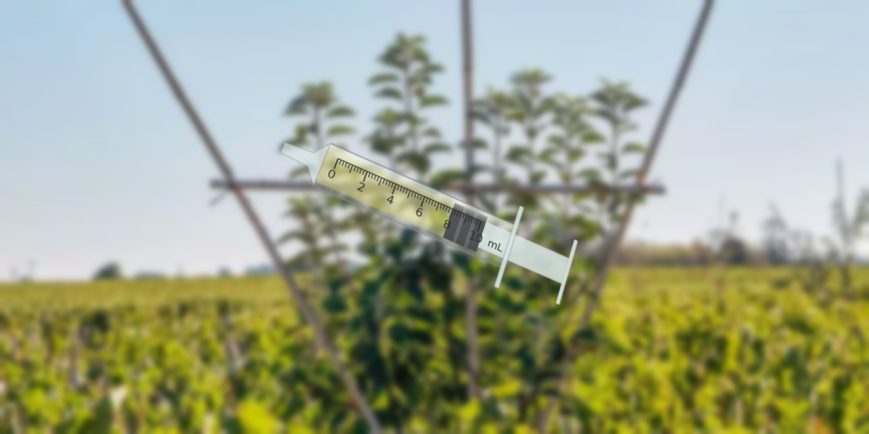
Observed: 8 mL
